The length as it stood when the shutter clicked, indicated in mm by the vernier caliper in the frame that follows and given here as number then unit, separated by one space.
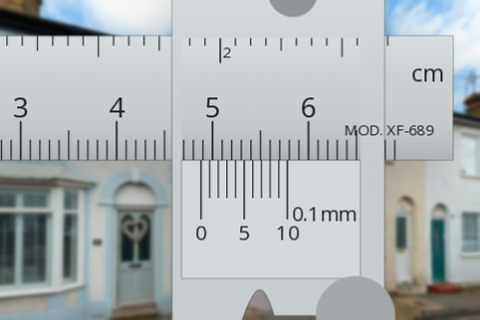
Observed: 48.8 mm
